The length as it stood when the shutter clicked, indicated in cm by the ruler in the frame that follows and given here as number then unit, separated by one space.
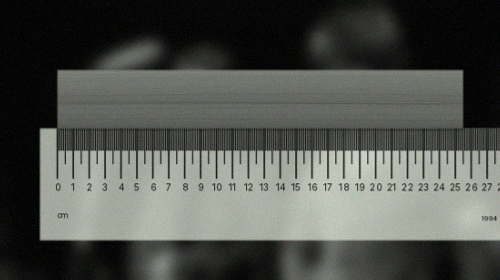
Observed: 25.5 cm
